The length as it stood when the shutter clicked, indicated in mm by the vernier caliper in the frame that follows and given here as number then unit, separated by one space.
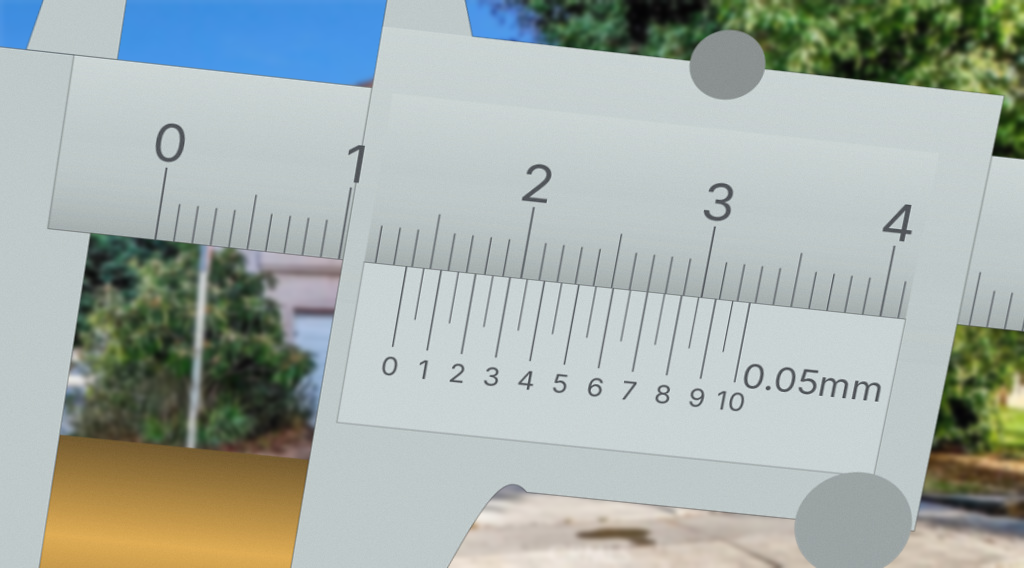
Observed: 13.7 mm
